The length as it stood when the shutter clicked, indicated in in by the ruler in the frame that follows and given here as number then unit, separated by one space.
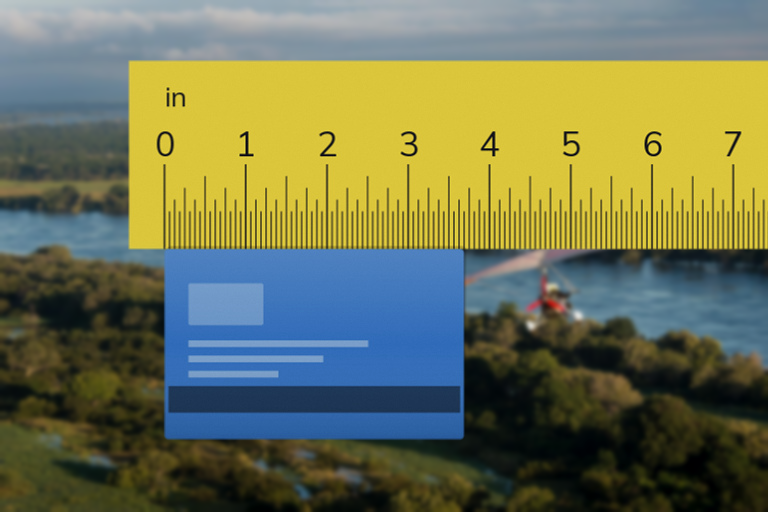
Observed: 3.6875 in
